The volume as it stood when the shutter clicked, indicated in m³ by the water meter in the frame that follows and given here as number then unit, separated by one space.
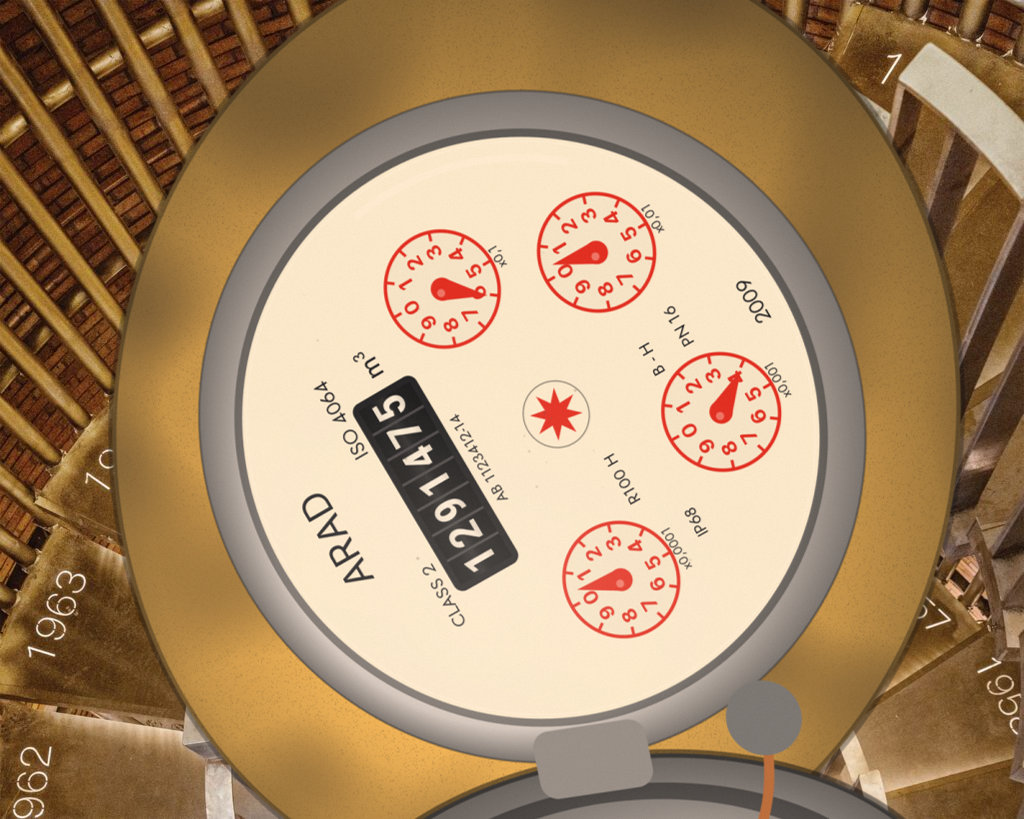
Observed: 1291475.6040 m³
